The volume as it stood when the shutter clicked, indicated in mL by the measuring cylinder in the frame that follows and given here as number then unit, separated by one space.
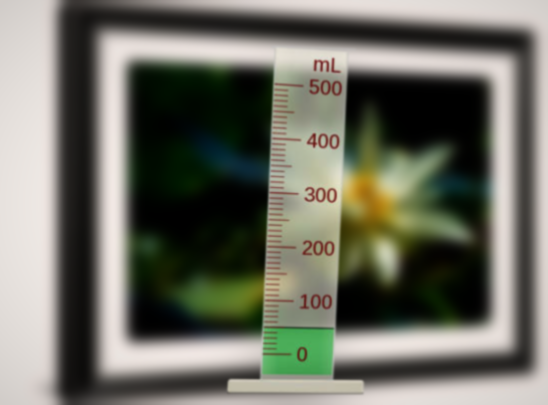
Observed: 50 mL
